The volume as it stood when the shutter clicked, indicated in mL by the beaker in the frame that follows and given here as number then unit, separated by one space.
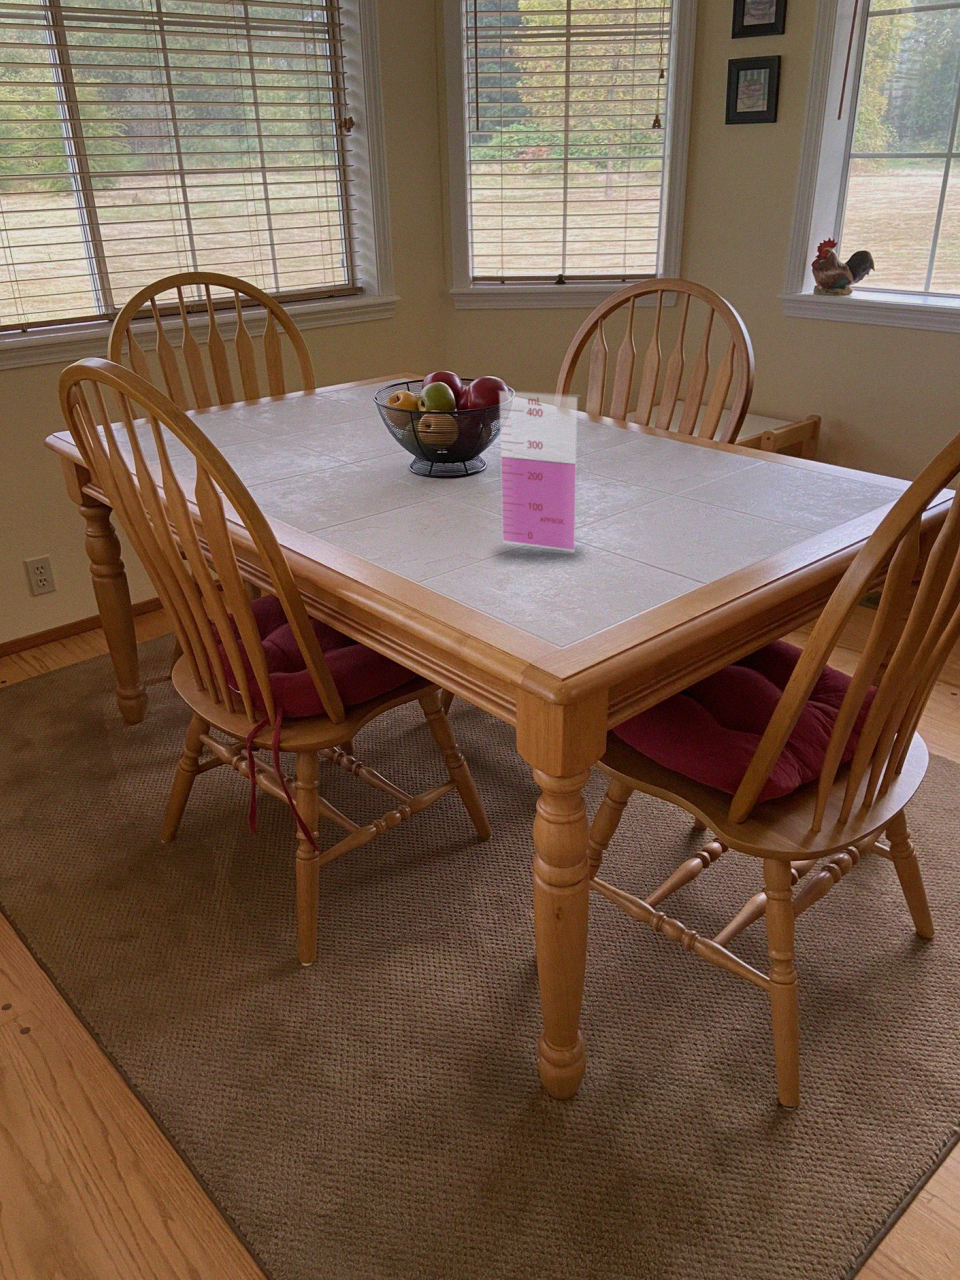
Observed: 250 mL
